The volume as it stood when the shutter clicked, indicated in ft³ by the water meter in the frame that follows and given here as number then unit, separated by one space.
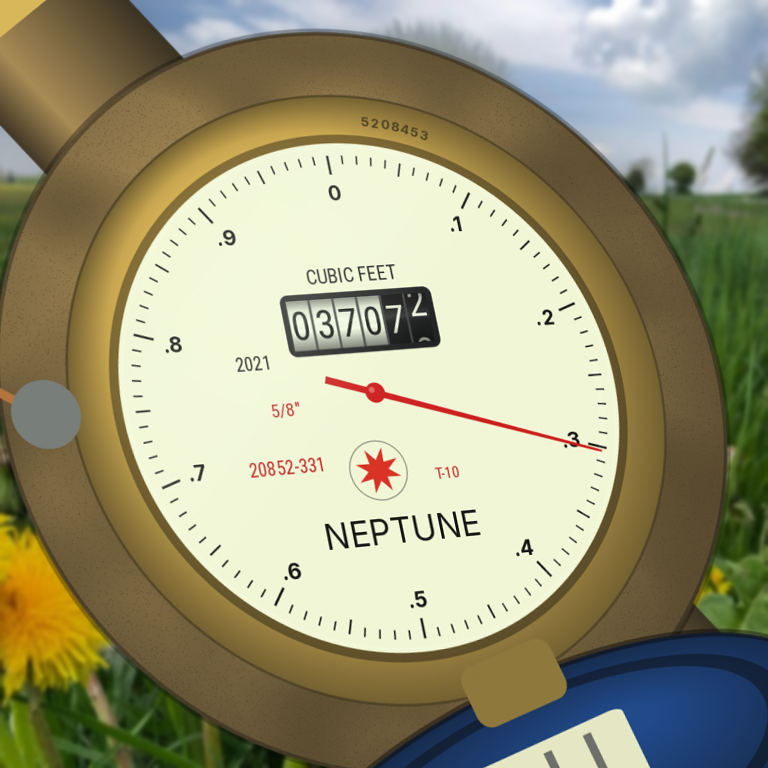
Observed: 37072.30 ft³
